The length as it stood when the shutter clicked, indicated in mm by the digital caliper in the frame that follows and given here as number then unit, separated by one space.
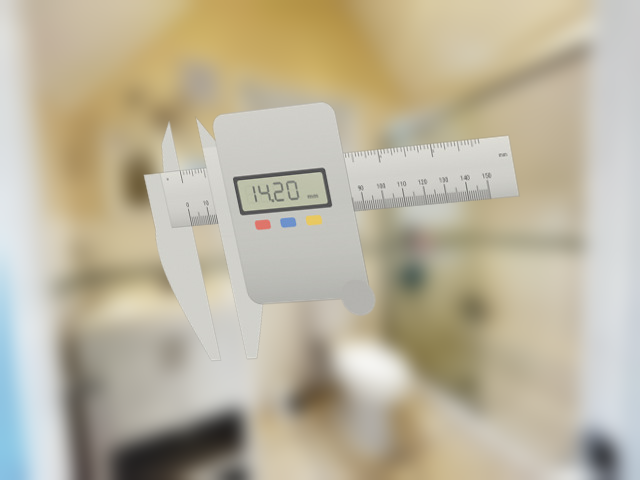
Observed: 14.20 mm
